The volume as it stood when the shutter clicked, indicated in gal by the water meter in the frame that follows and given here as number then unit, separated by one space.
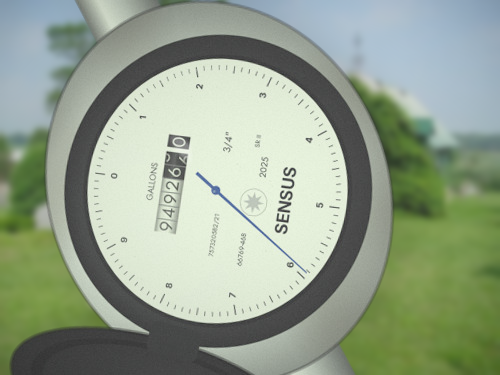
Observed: 9492655.9 gal
